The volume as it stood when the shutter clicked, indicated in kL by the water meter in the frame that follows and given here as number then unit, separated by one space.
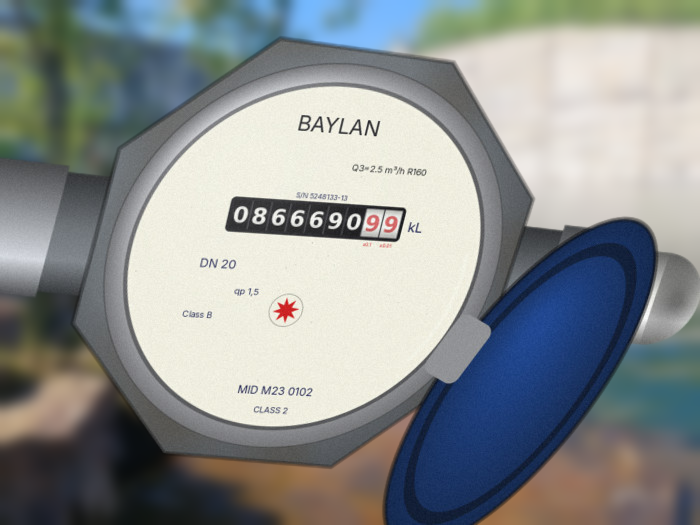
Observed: 866690.99 kL
